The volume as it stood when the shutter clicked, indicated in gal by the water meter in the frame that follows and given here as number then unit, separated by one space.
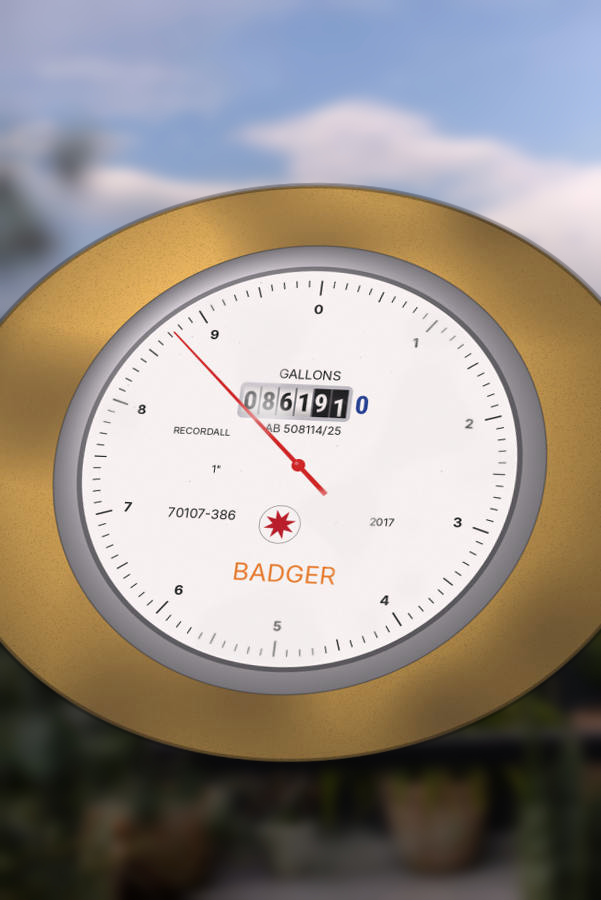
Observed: 861908.7 gal
